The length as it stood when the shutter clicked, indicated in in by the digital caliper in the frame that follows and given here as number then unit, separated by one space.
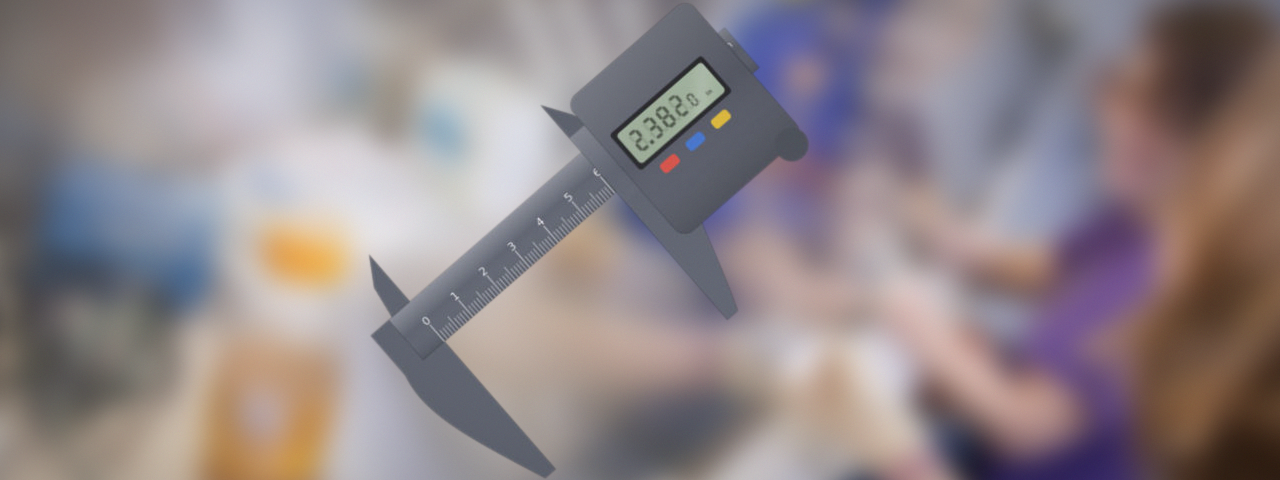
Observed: 2.3820 in
